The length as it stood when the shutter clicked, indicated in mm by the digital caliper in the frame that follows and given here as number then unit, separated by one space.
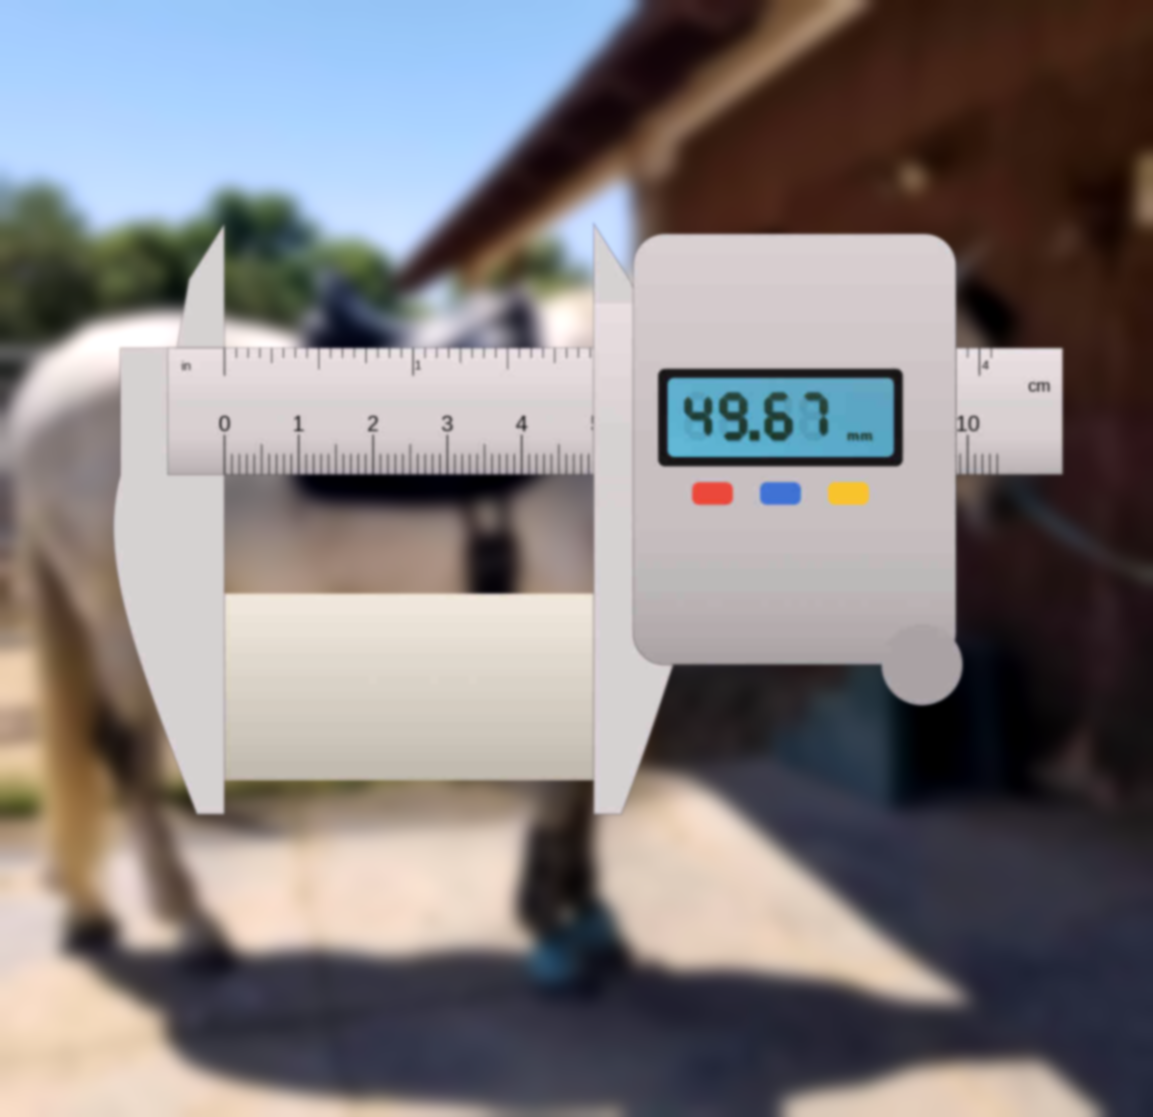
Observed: 49.67 mm
